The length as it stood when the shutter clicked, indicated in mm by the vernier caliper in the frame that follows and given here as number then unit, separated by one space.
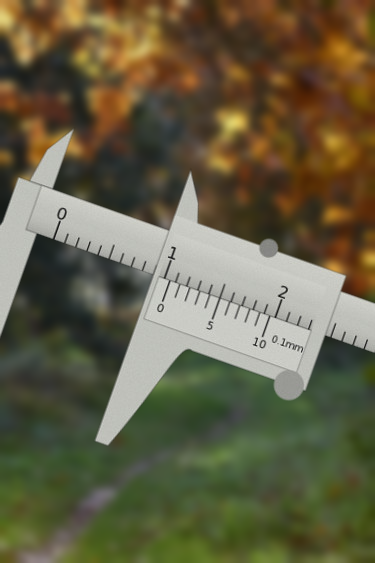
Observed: 10.5 mm
